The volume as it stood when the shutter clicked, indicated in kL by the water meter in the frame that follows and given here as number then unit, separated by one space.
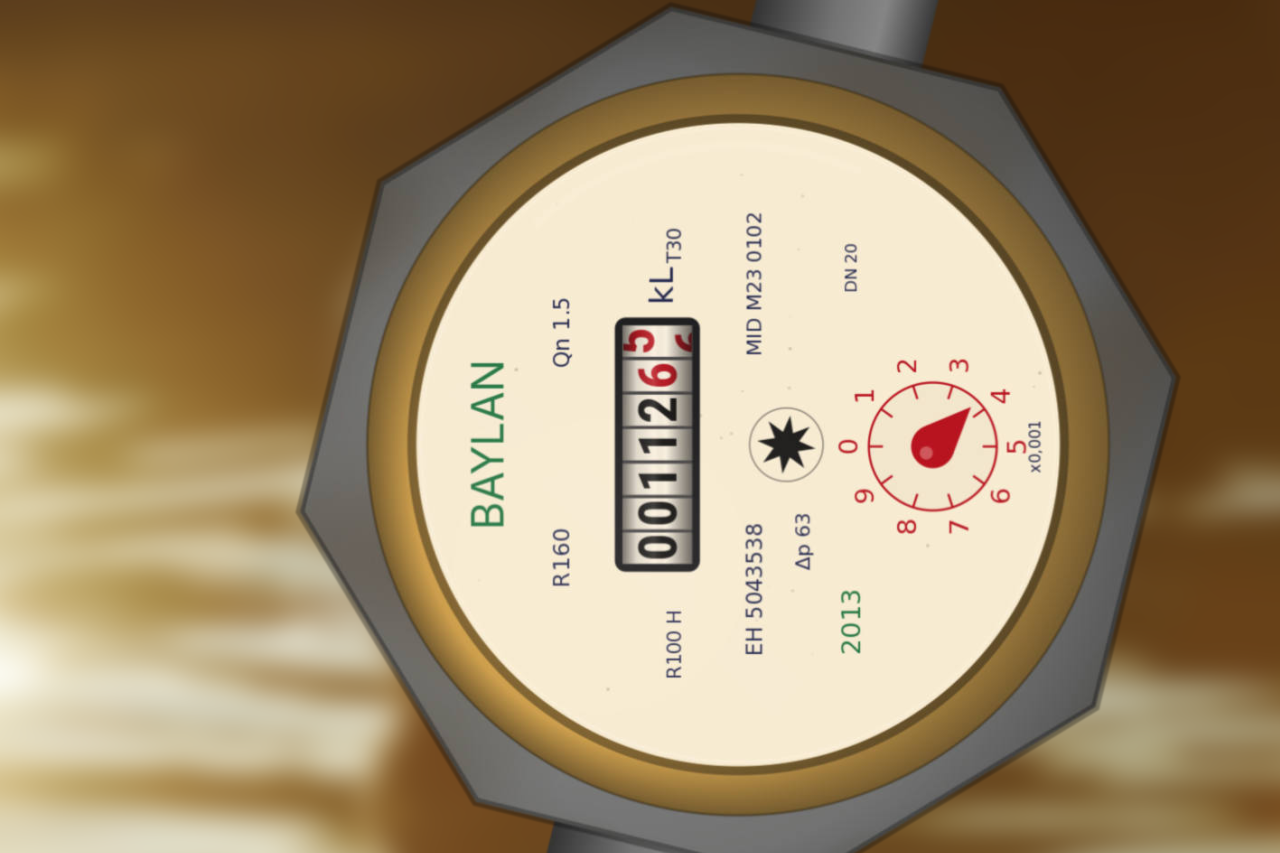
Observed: 112.653 kL
